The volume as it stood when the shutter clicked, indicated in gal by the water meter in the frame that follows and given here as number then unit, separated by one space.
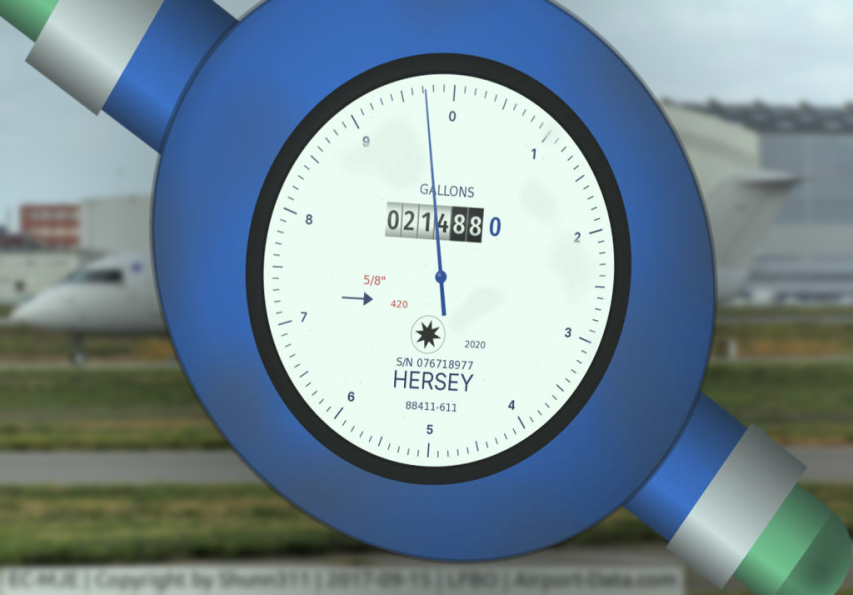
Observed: 214879.7 gal
